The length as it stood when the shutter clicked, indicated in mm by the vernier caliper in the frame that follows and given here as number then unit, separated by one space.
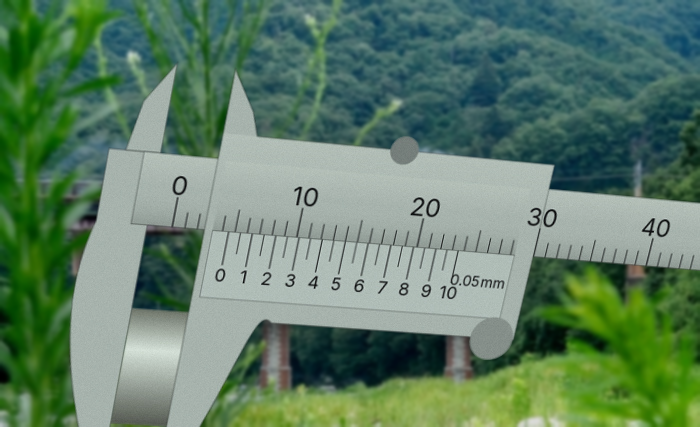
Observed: 4.5 mm
